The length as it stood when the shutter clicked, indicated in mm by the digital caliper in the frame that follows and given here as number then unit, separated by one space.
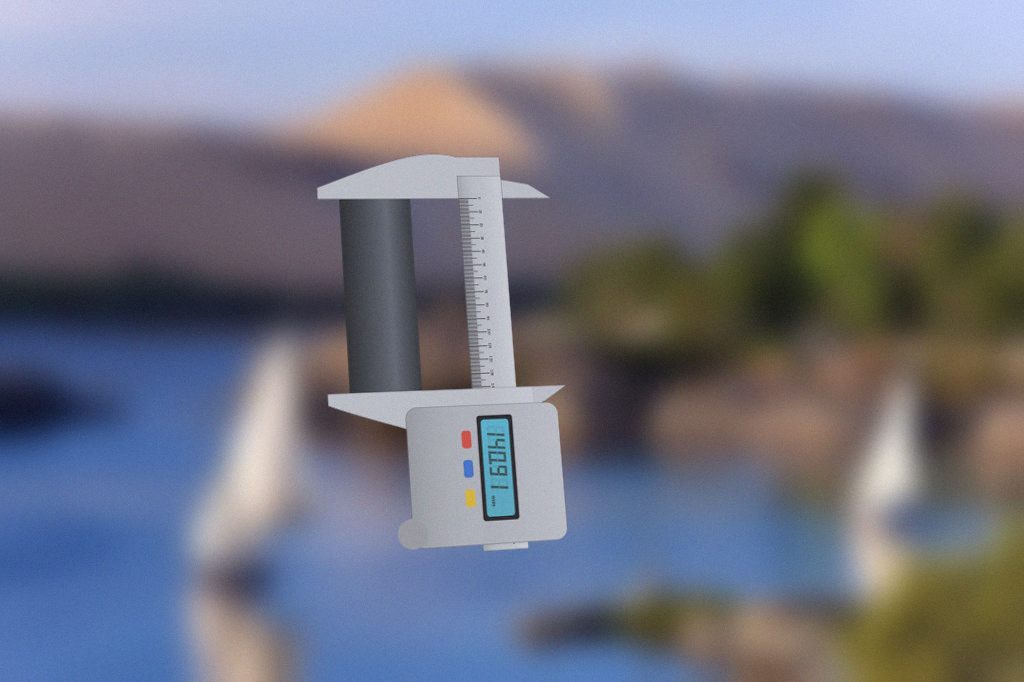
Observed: 140.91 mm
